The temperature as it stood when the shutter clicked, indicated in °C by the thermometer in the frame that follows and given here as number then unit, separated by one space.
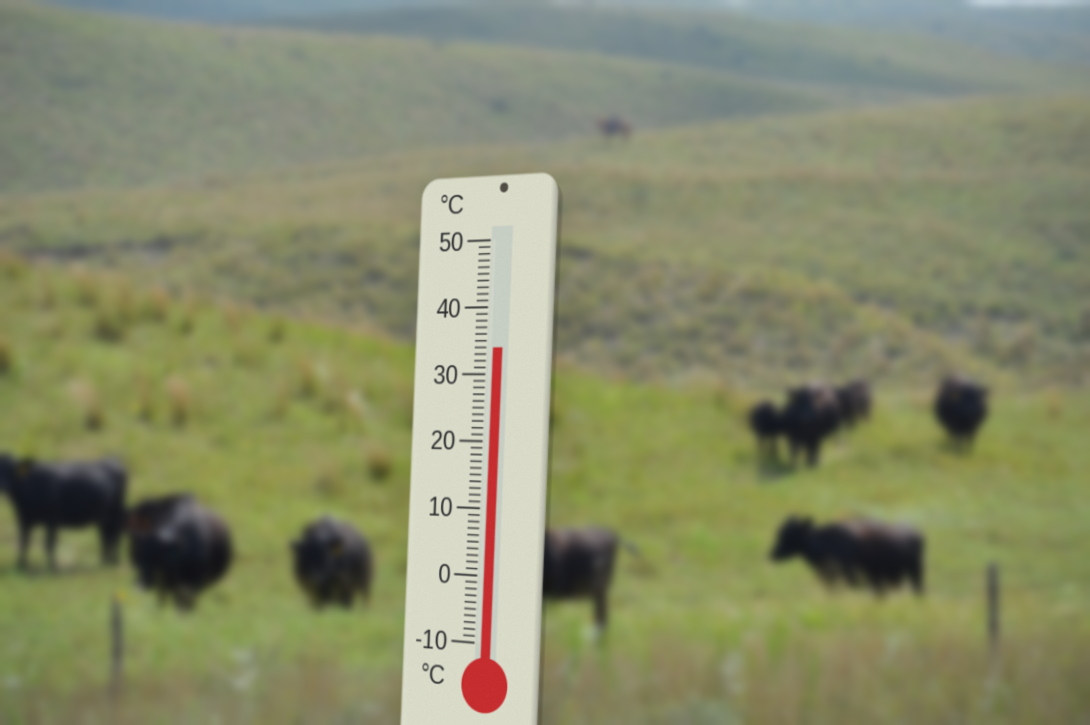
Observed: 34 °C
